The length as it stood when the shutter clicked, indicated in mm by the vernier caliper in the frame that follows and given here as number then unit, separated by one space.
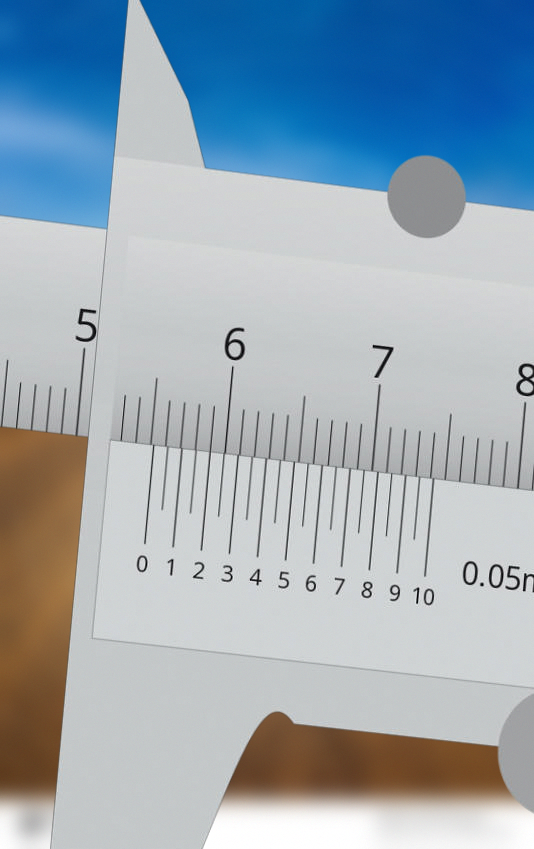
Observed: 55.2 mm
